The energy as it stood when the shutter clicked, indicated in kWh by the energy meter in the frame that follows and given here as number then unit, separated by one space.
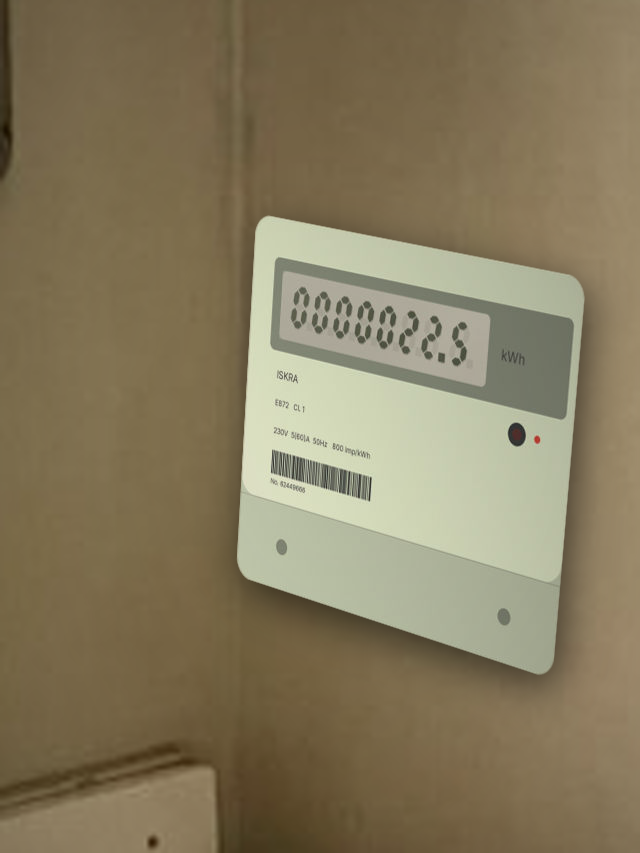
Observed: 22.5 kWh
